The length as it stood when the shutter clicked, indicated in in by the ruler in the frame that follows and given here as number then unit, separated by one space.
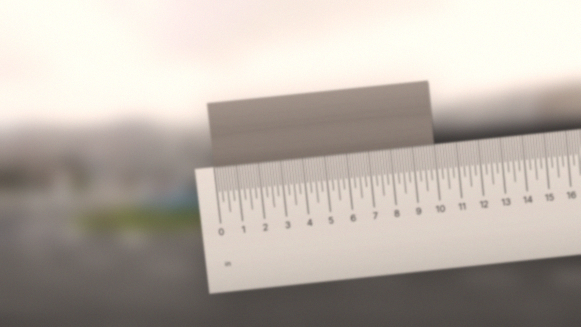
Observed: 10 in
